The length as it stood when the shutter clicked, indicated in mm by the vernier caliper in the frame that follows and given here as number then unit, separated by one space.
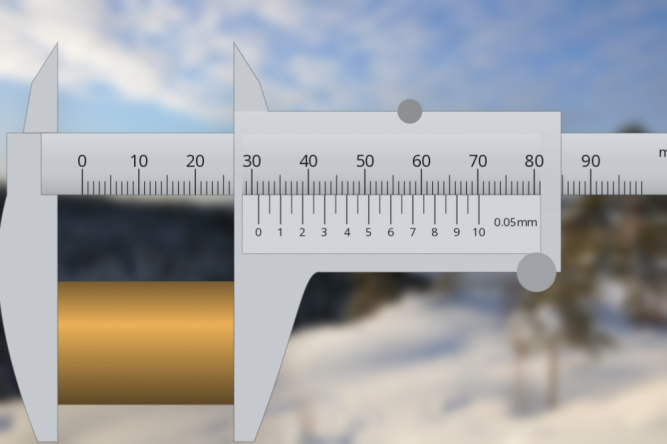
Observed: 31.2 mm
